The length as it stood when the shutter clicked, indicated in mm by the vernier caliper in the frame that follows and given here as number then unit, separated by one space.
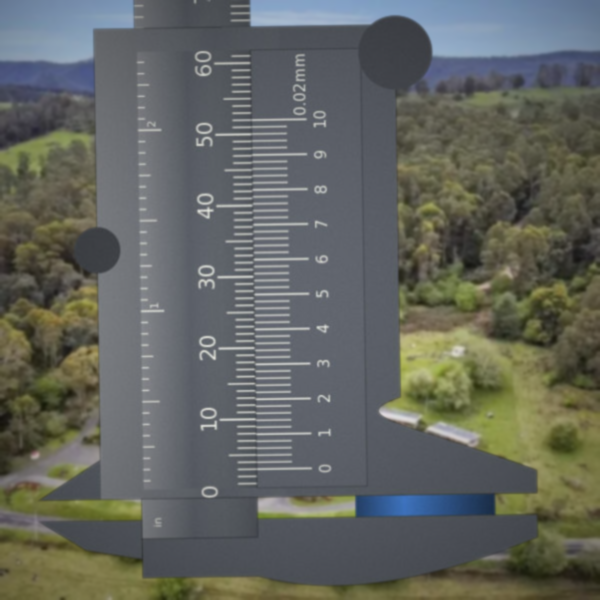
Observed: 3.0 mm
